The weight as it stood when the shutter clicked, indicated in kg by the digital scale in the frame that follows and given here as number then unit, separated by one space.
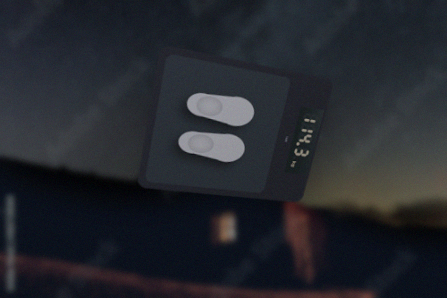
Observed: 114.3 kg
